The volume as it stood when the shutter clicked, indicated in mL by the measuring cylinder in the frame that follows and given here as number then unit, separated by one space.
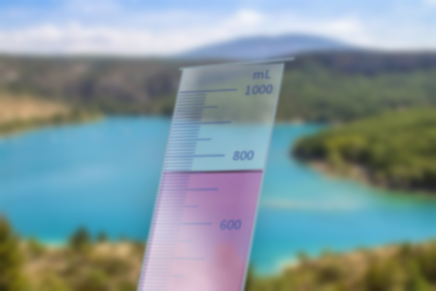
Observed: 750 mL
